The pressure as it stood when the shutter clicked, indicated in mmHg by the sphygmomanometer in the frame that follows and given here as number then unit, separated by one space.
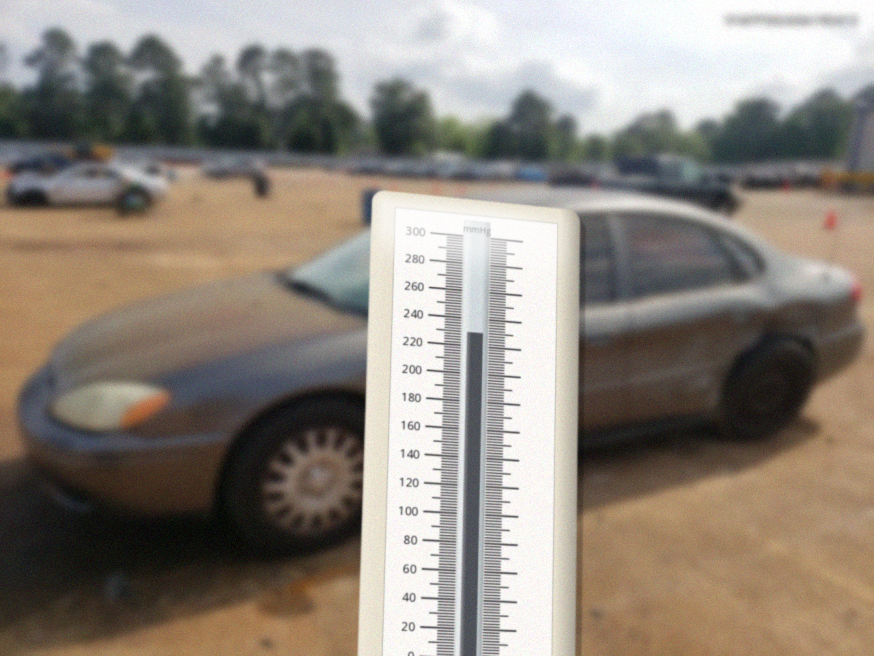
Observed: 230 mmHg
